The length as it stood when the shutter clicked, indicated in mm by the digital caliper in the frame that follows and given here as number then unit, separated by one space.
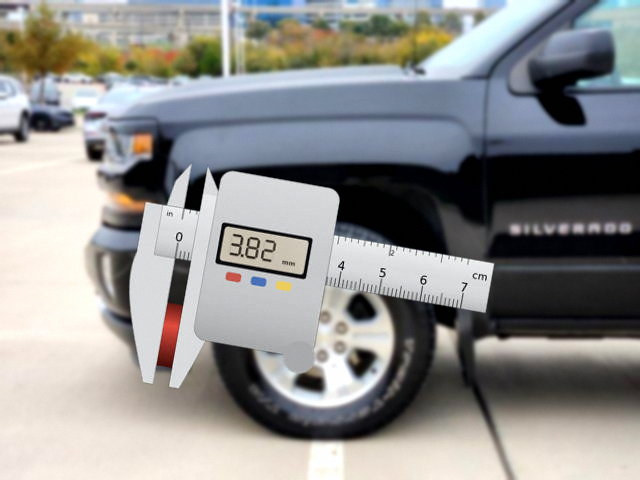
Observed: 3.82 mm
